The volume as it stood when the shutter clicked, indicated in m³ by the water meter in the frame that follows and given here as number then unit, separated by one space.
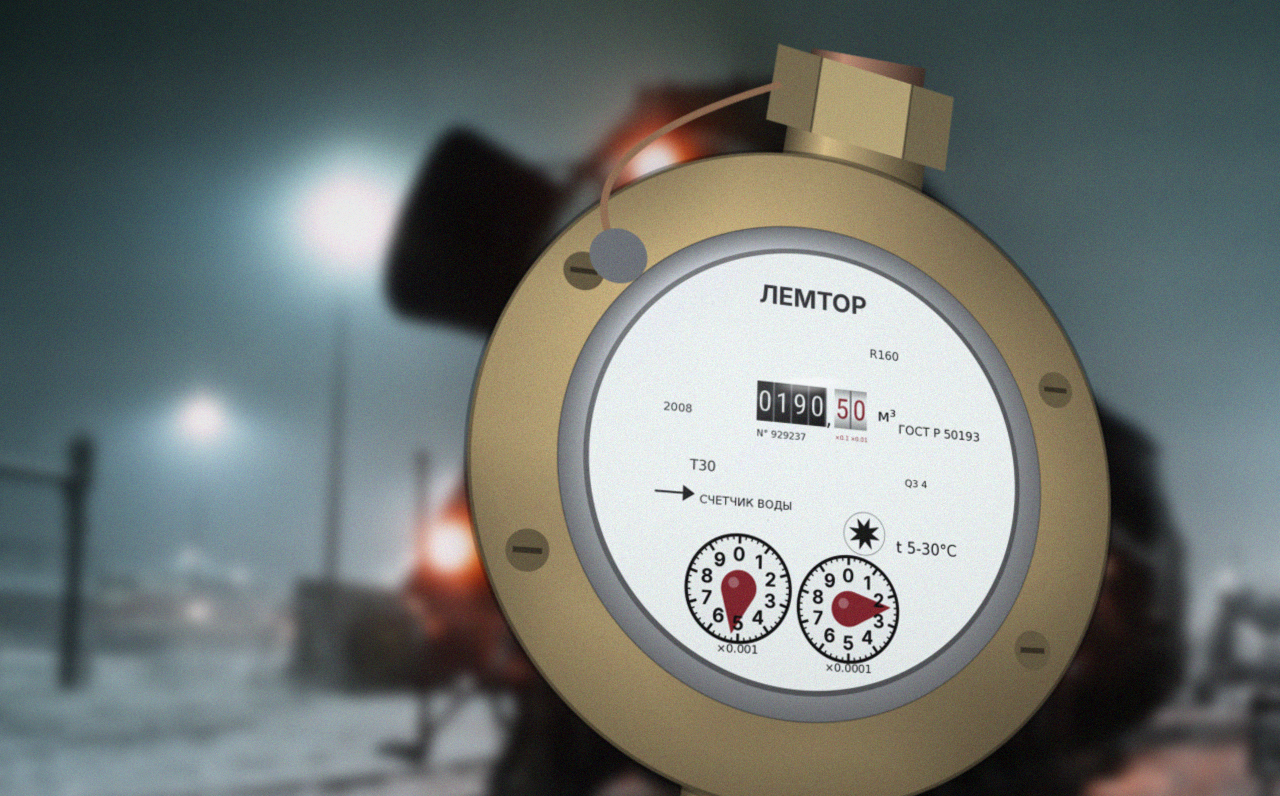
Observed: 190.5052 m³
